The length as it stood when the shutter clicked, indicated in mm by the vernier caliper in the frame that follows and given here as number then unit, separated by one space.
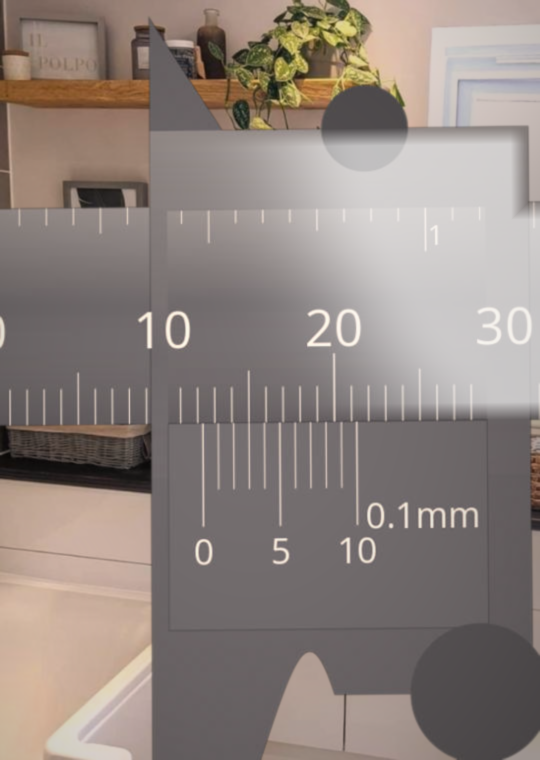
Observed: 12.3 mm
